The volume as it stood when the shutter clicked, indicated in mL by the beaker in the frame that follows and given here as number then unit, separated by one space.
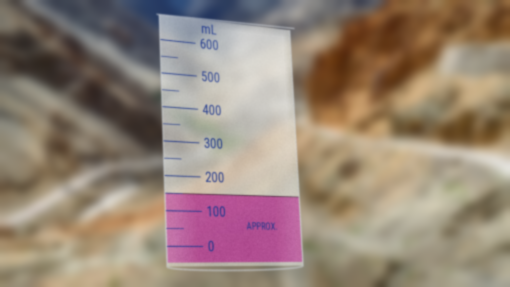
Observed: 150 mL
